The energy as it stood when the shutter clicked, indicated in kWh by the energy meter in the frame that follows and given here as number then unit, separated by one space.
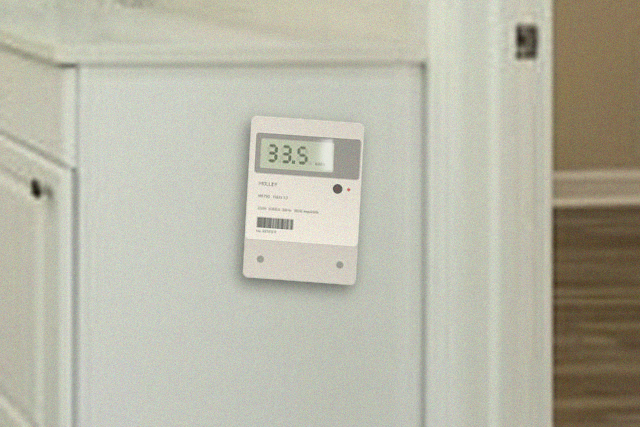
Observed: 33.5 kWh
